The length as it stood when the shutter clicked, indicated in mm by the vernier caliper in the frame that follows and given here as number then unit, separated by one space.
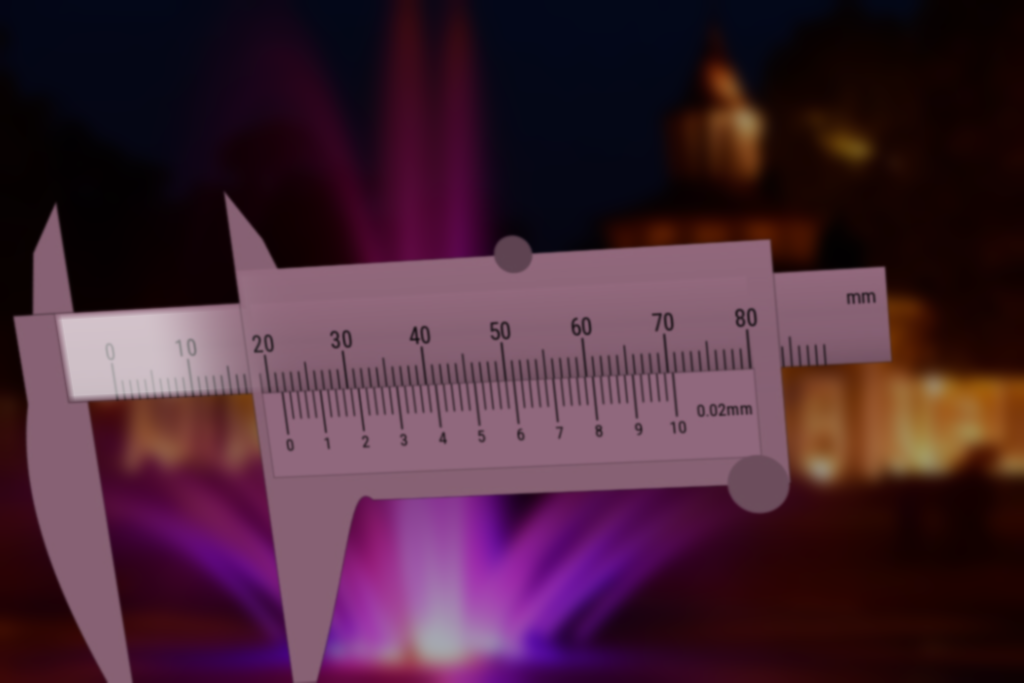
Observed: 21.6 mm
